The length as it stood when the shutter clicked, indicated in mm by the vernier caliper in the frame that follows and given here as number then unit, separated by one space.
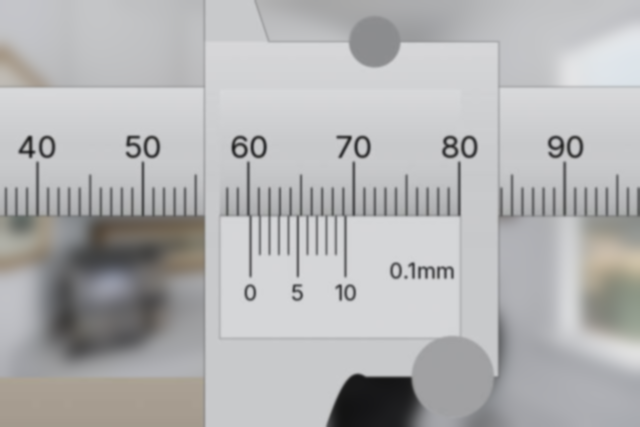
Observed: 60.2 mm
